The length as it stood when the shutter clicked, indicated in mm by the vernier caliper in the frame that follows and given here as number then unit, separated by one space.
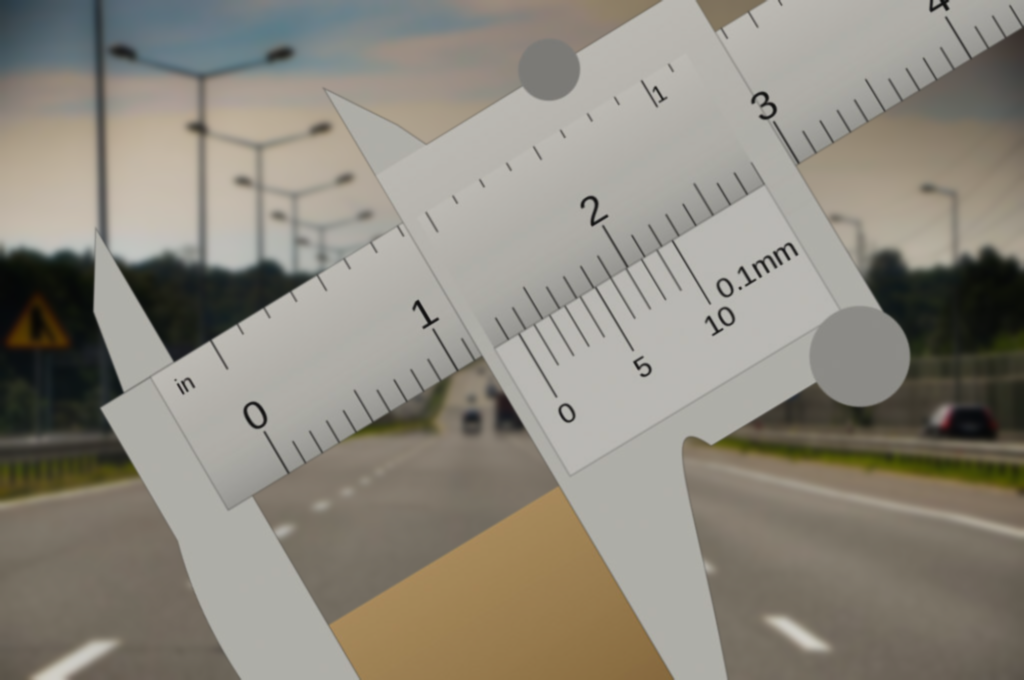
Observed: 13.6 mm
